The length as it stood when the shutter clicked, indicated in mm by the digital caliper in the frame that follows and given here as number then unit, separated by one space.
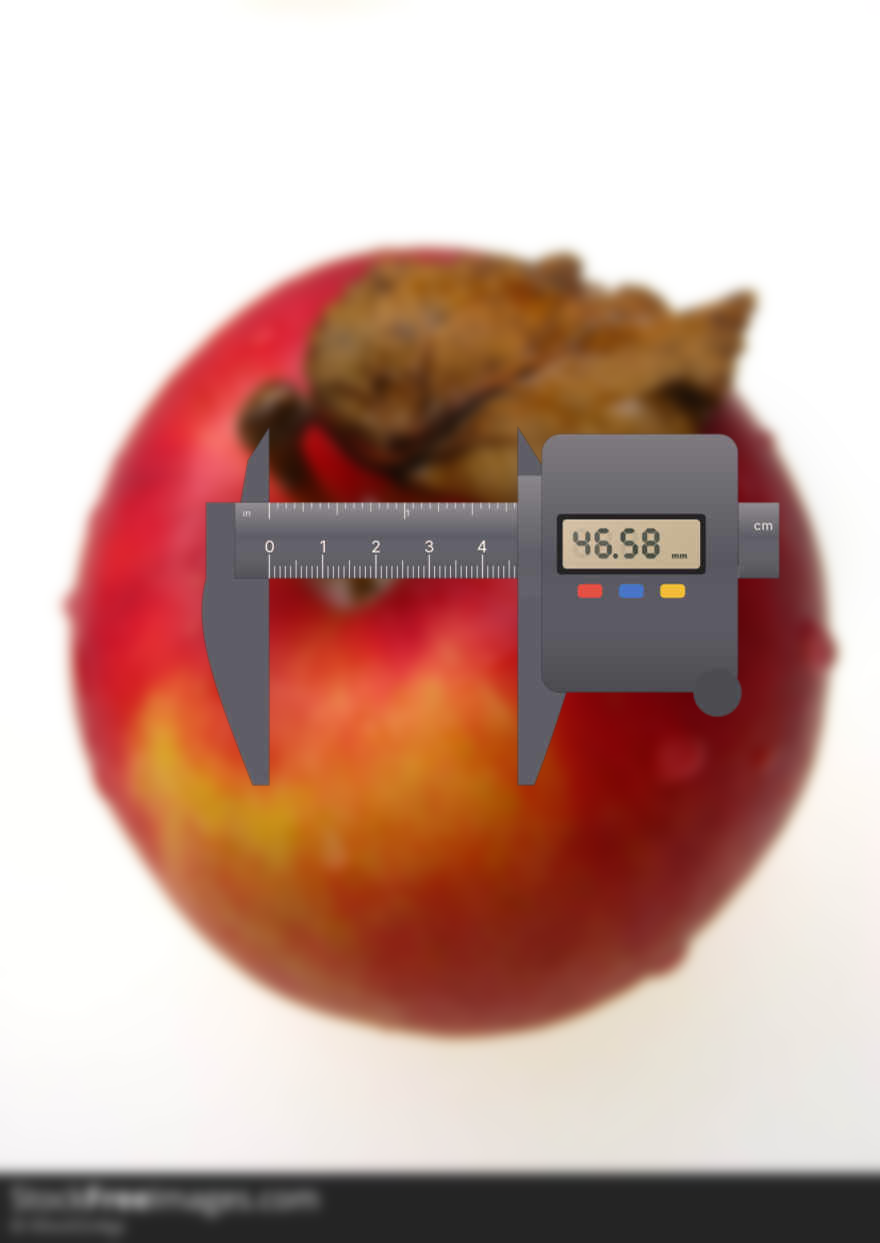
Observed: 46.58 mm
